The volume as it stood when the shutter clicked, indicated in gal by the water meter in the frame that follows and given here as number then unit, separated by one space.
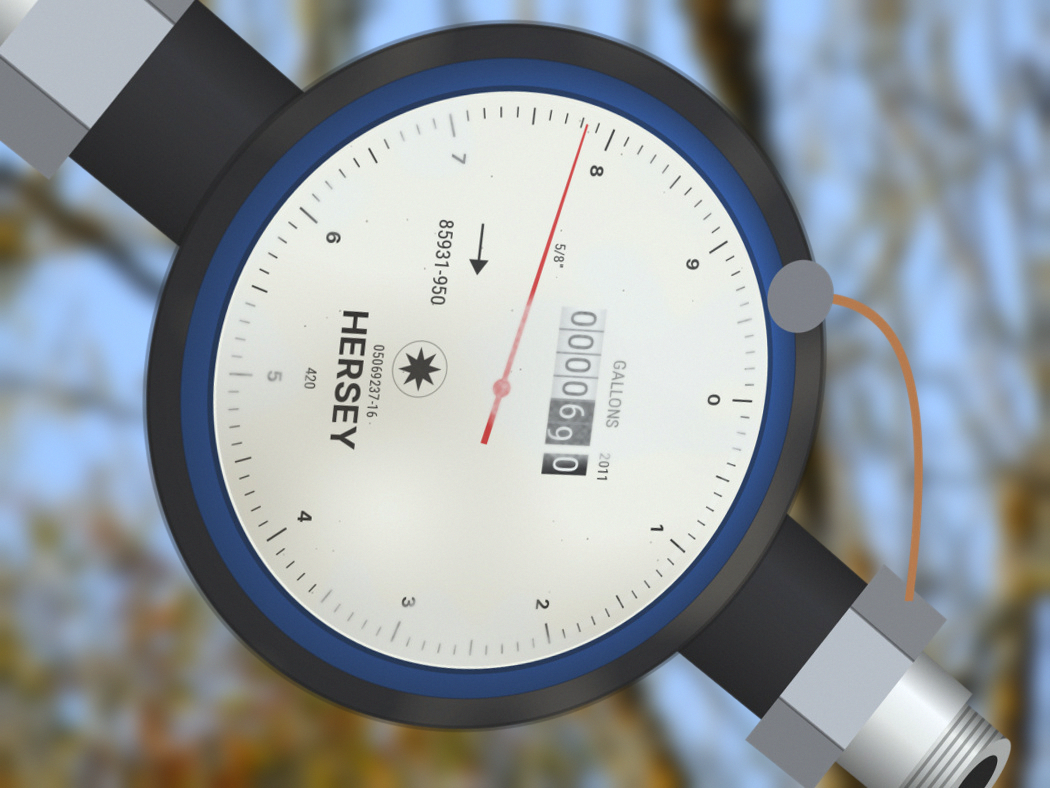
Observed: 687.8 gal
